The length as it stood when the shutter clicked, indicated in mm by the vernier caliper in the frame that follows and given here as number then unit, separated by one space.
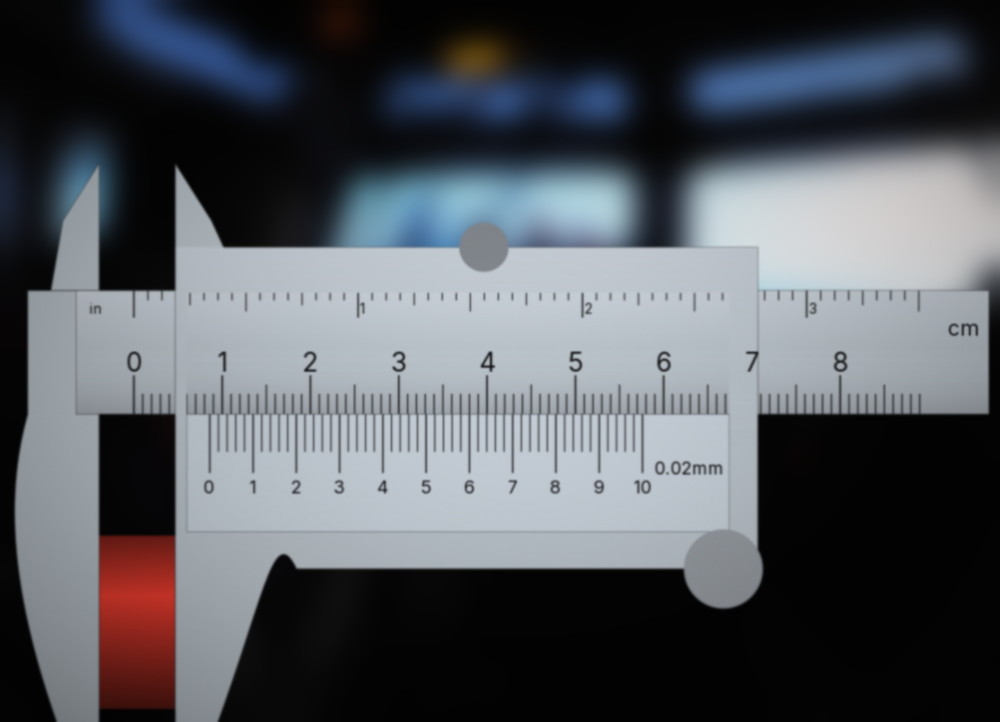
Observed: 8.6 mm
